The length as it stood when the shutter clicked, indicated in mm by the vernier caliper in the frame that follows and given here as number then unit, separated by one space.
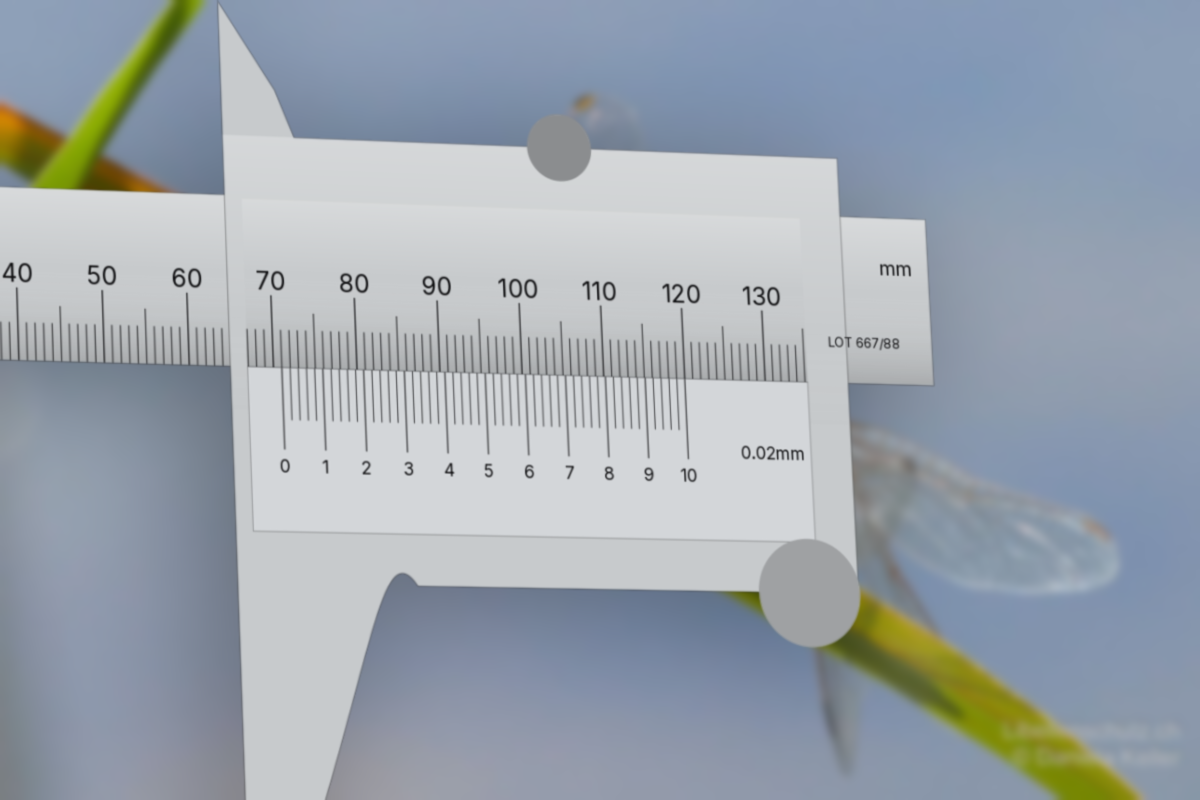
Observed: 71.0 mm
